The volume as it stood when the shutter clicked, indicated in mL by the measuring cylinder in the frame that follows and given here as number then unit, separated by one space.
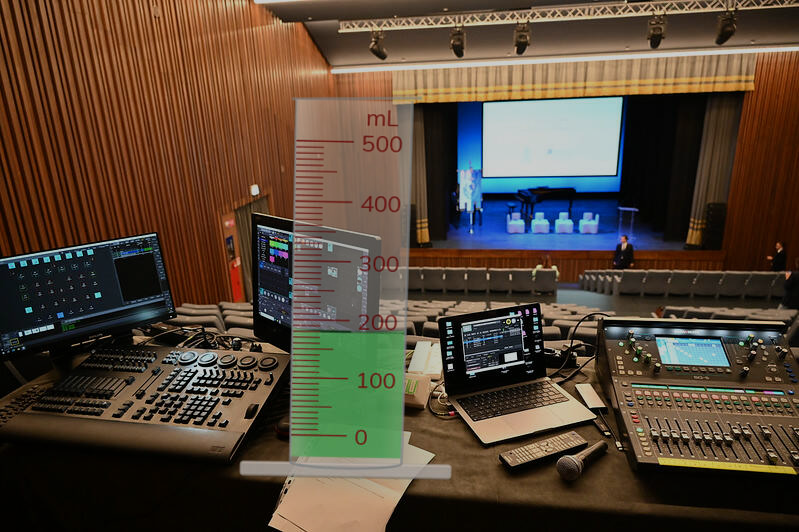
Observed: 180 mL
